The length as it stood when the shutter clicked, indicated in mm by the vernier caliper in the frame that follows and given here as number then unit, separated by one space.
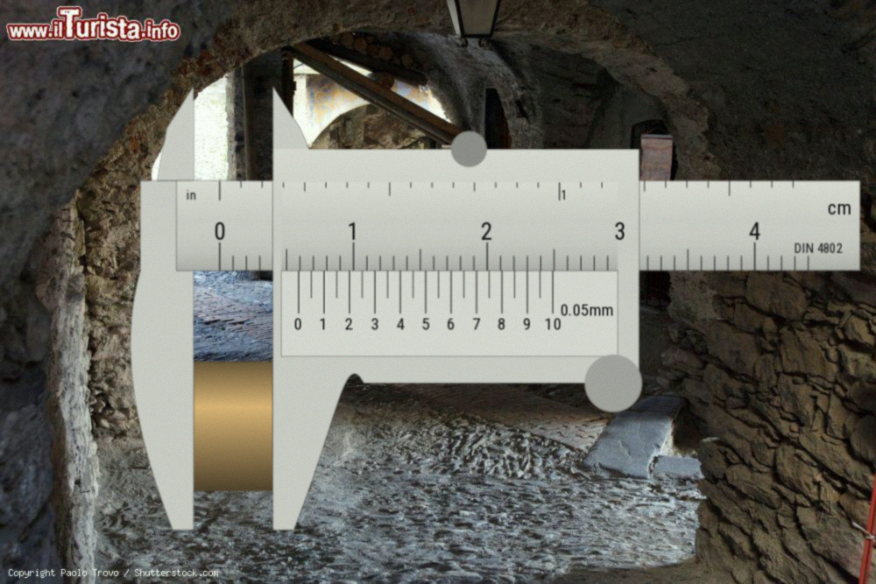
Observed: 5.9 mm
